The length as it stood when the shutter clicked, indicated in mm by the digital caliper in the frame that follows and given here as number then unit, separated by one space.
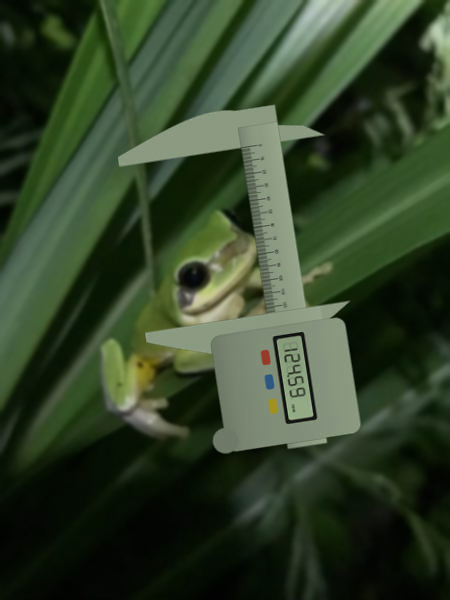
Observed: 124.59 mm
